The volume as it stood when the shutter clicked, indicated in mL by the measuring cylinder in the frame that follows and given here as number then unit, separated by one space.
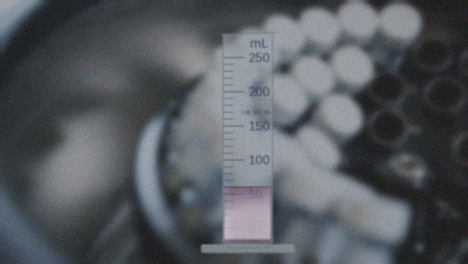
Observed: 60 mL
